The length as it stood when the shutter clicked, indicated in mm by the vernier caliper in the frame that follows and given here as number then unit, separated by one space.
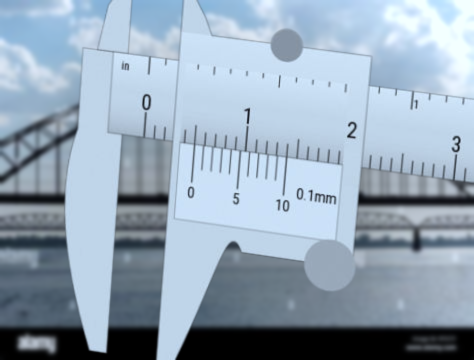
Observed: 5.0 mm
